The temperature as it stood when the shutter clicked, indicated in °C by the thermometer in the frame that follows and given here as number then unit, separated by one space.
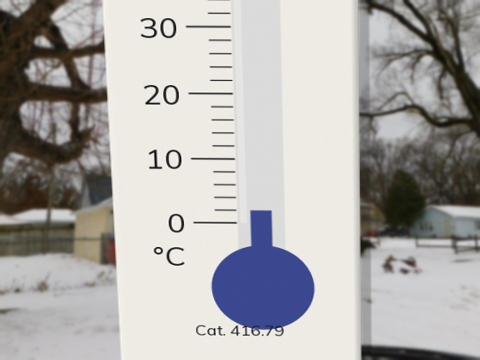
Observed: 2 °C
